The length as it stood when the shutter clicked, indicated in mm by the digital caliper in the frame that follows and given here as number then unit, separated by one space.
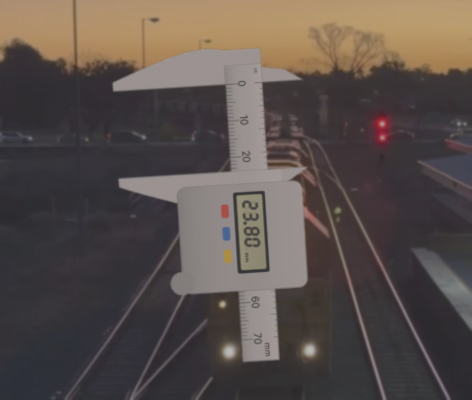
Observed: 23.80 mm
